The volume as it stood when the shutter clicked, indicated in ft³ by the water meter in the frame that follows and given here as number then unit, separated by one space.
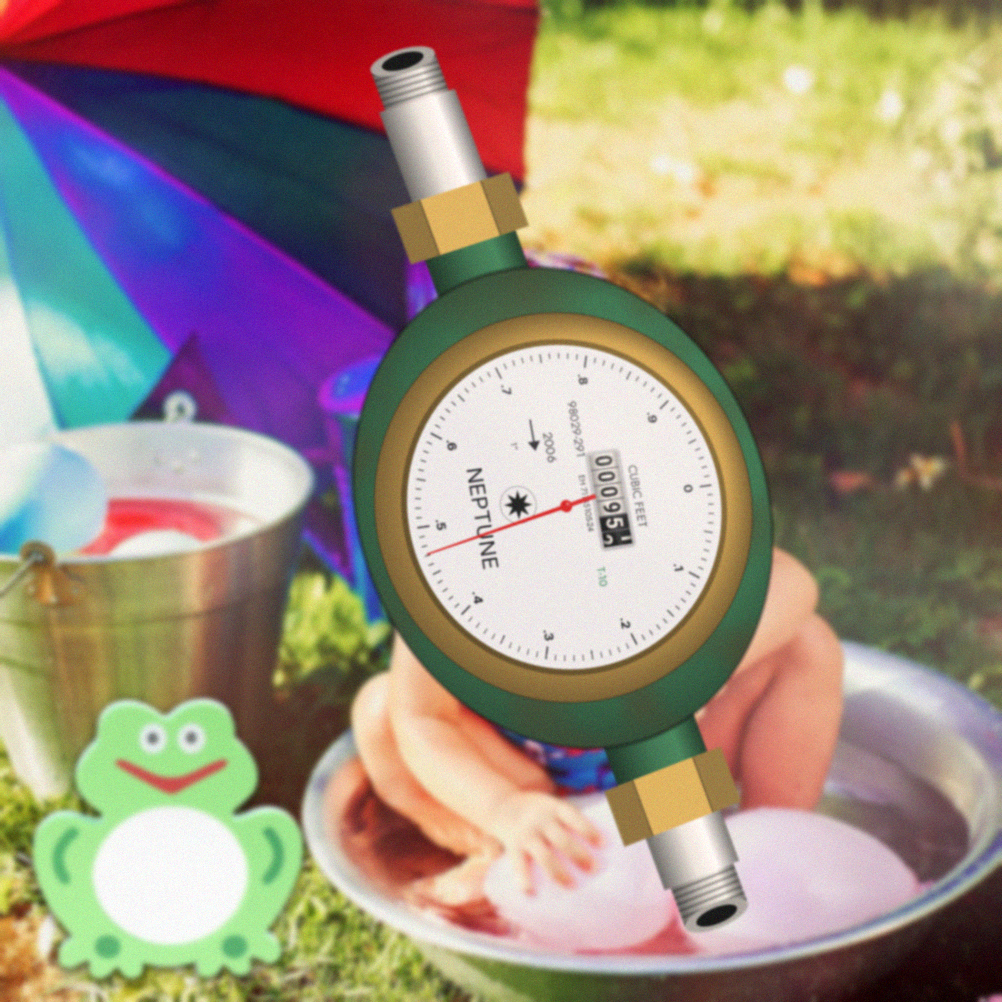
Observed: 951.47 ft³
